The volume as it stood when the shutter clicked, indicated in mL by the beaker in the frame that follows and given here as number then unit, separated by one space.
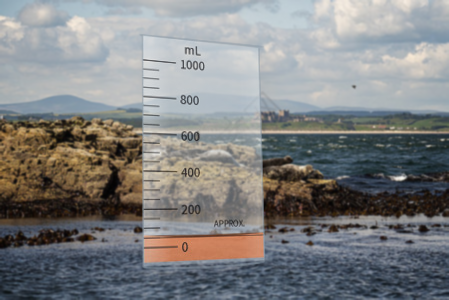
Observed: 50 mL
